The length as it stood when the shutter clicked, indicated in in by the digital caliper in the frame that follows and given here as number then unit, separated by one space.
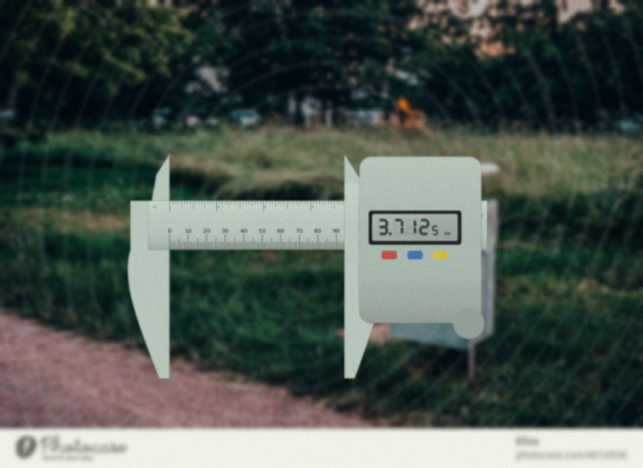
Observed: 3.7125 in
